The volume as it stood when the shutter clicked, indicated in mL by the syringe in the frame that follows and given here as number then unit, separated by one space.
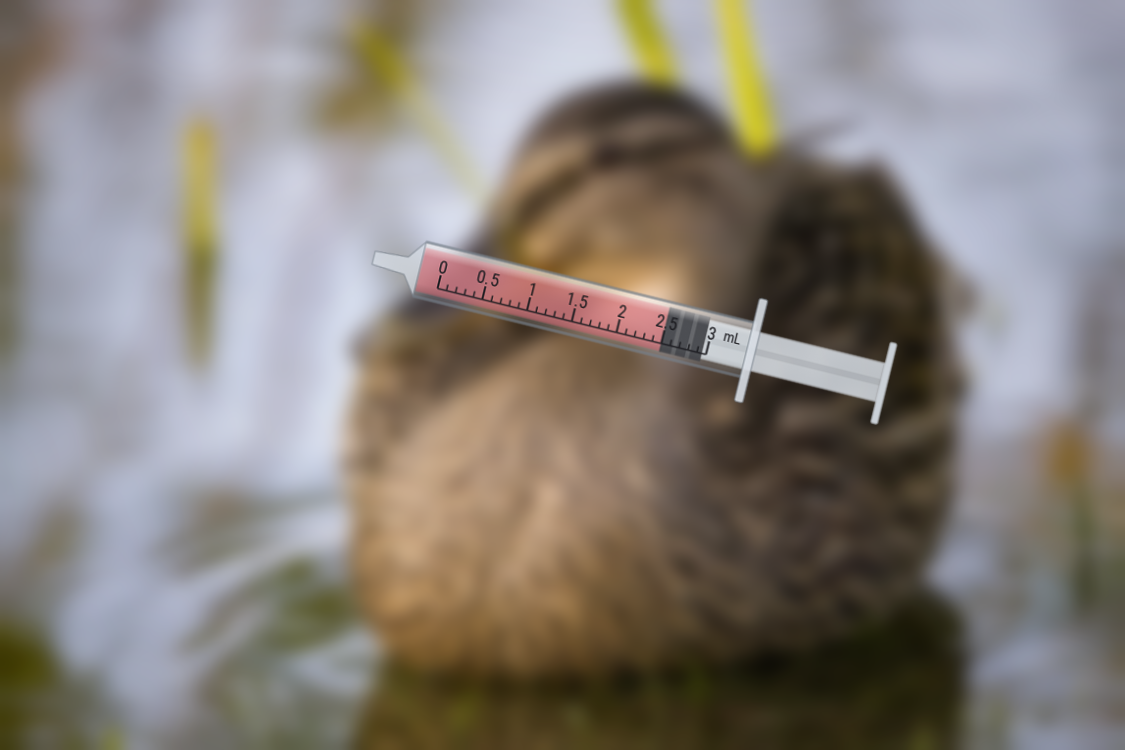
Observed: 2.5 mL
